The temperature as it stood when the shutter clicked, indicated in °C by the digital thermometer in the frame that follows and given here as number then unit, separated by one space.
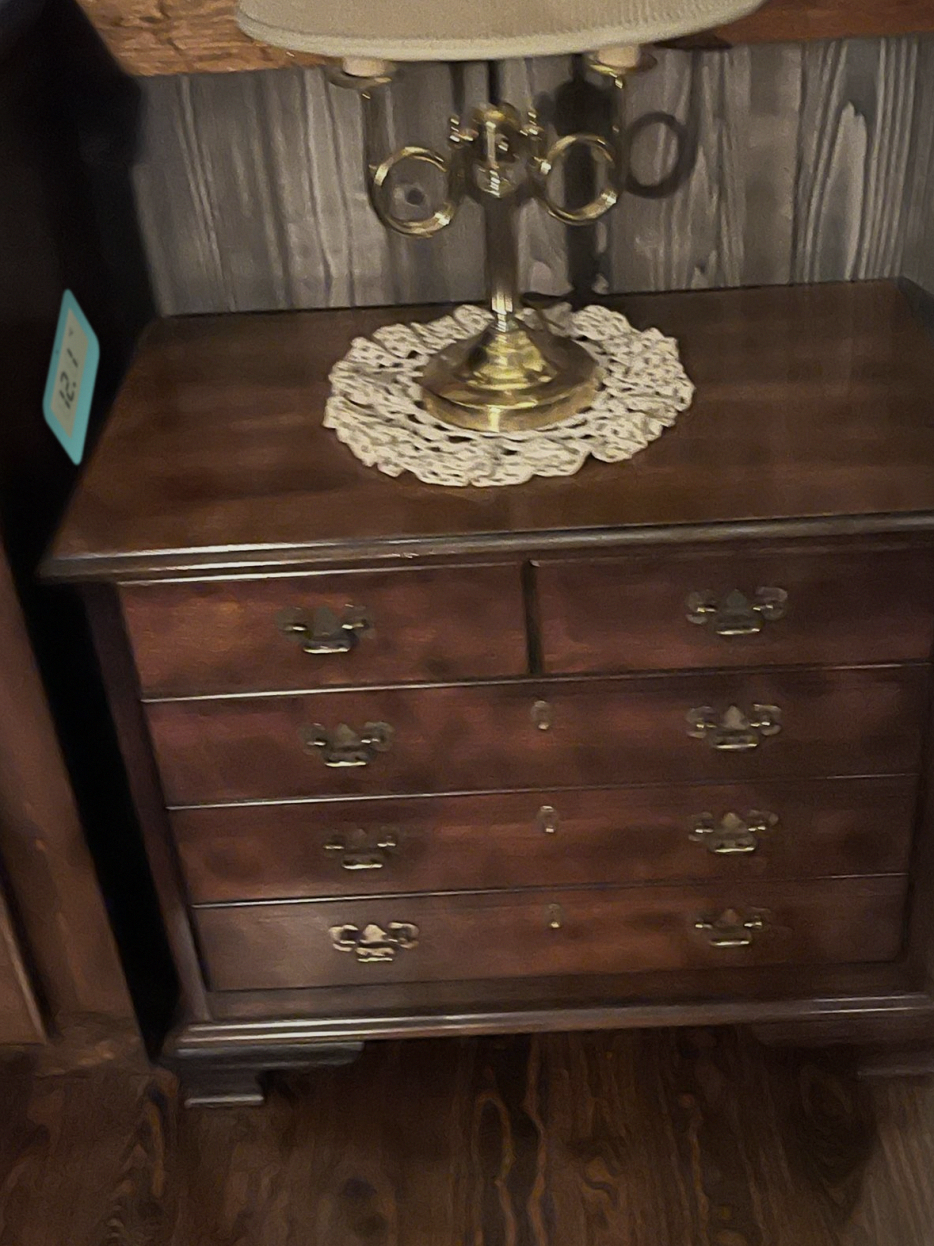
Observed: 12.1 °C
